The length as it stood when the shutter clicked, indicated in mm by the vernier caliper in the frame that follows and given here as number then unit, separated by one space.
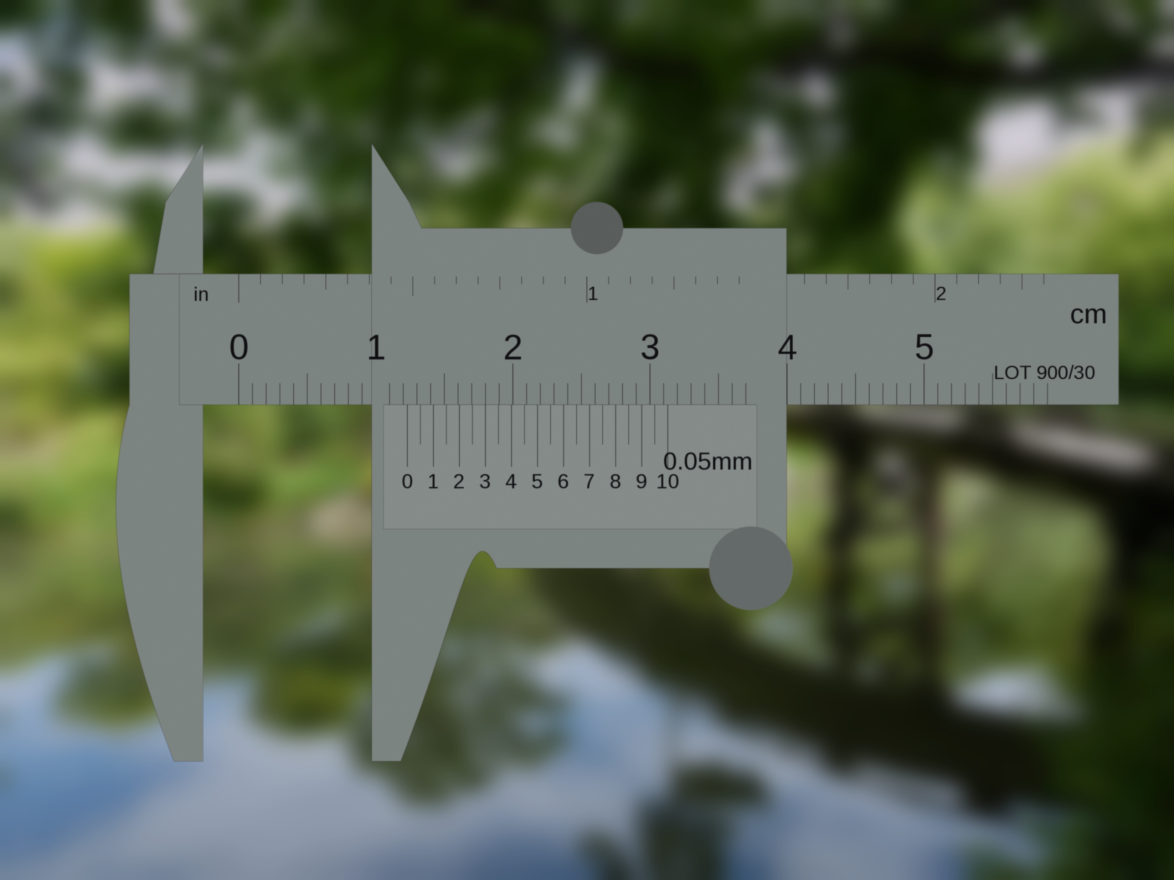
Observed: 12.3 mm
